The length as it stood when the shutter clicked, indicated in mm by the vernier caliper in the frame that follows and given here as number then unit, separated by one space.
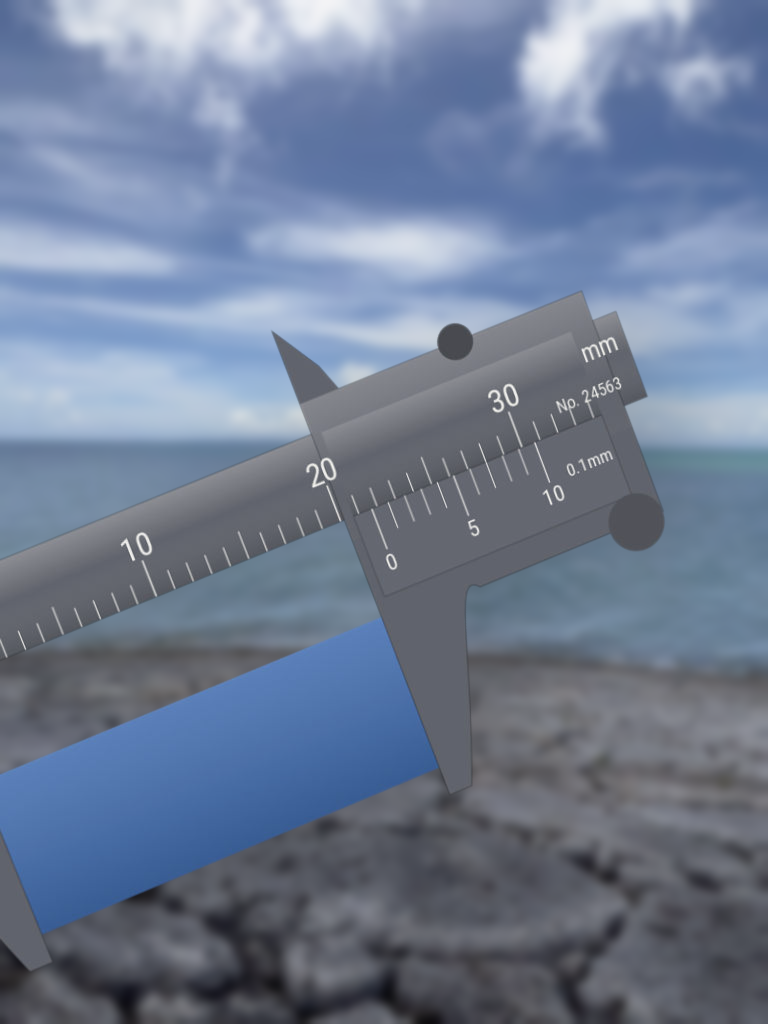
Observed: 21.7 mm
